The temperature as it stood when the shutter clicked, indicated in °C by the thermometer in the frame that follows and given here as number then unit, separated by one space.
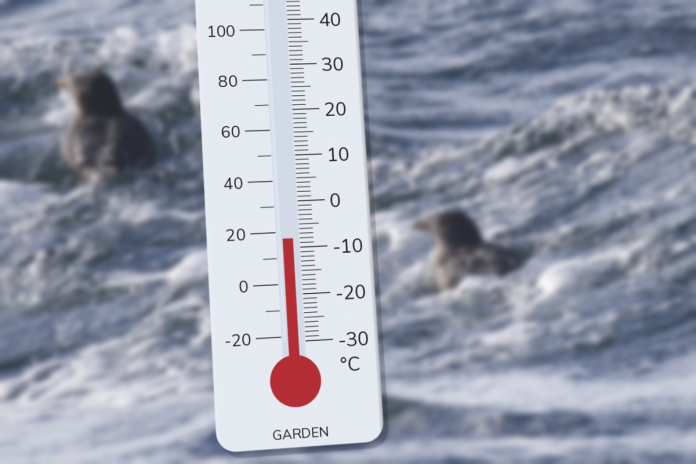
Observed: -8 °C
